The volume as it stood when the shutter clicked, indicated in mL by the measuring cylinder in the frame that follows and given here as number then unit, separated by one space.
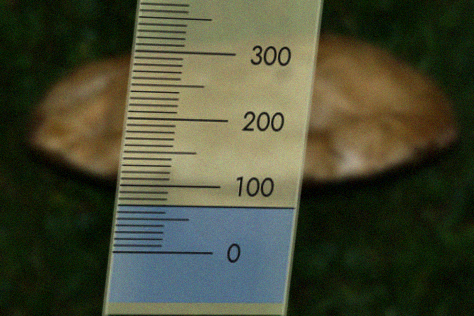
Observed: 70 mL
